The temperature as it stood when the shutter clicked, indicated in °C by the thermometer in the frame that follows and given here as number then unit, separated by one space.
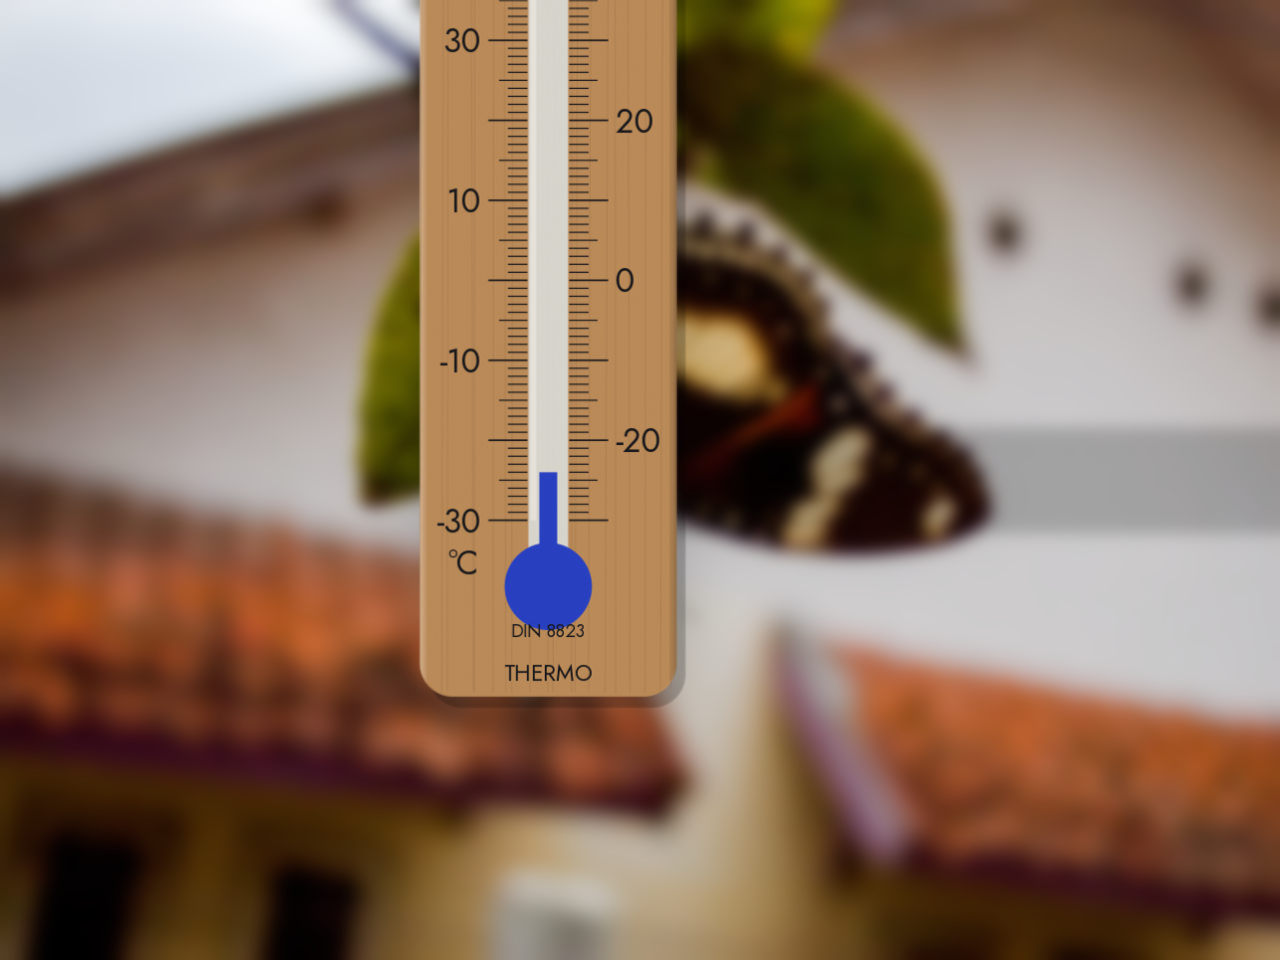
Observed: -24 °C
